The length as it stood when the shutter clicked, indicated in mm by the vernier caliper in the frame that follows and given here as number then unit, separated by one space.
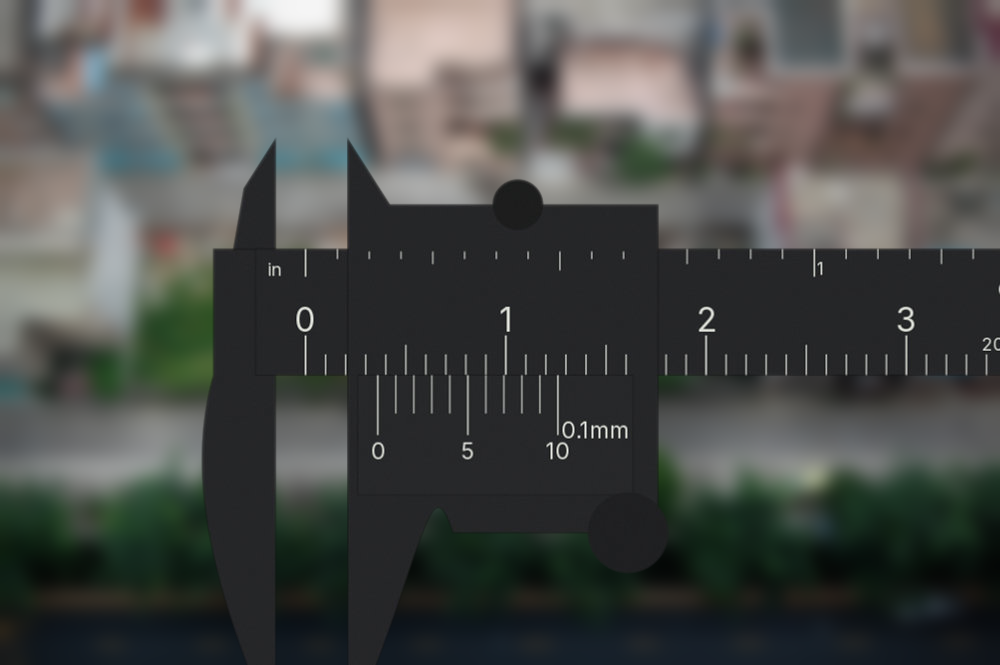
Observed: 3.6 mm
